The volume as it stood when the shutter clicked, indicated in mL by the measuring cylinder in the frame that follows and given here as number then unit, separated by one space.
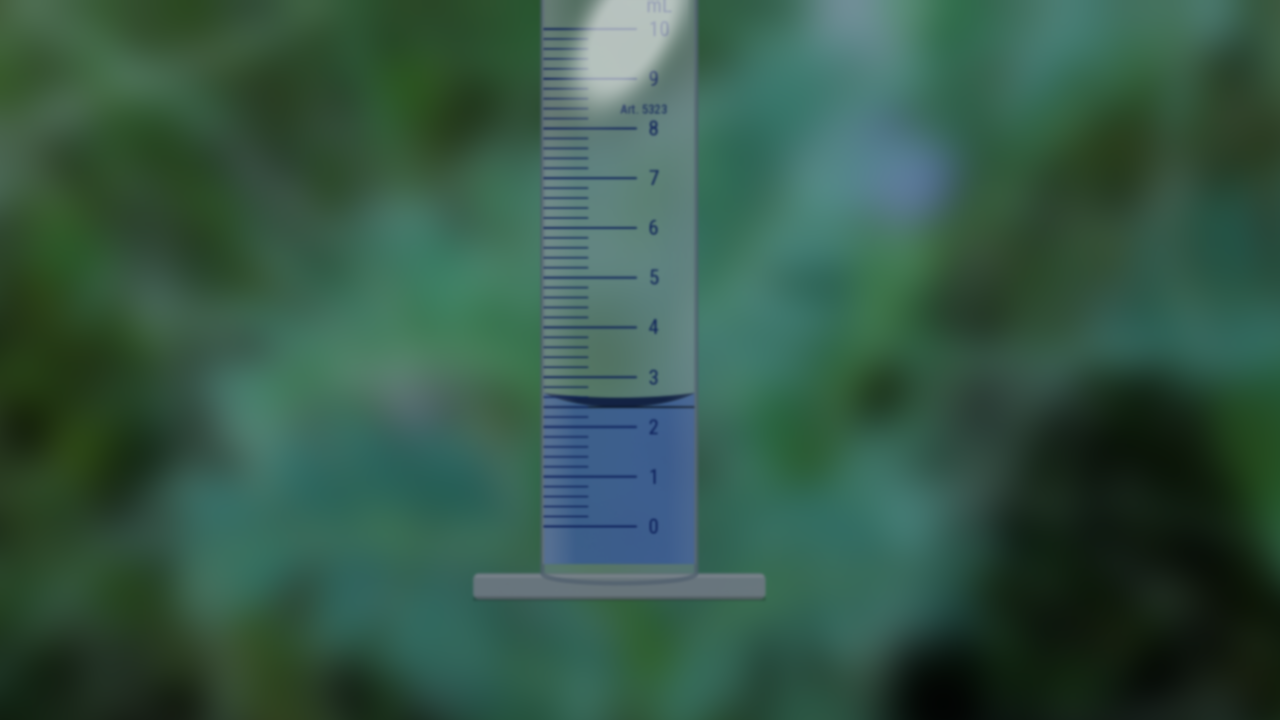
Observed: 2.4 mL
